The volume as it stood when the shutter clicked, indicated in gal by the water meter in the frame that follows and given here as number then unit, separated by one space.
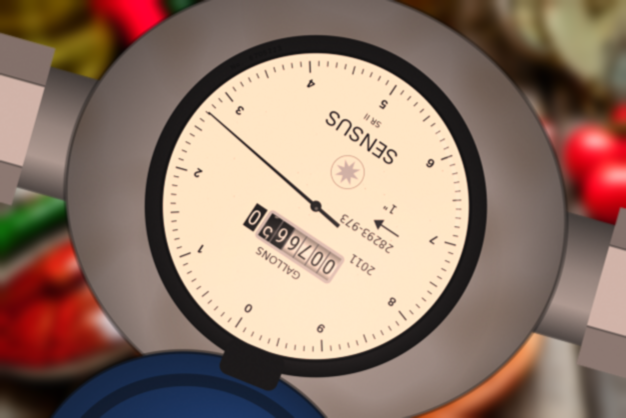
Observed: 76652.7 gal
